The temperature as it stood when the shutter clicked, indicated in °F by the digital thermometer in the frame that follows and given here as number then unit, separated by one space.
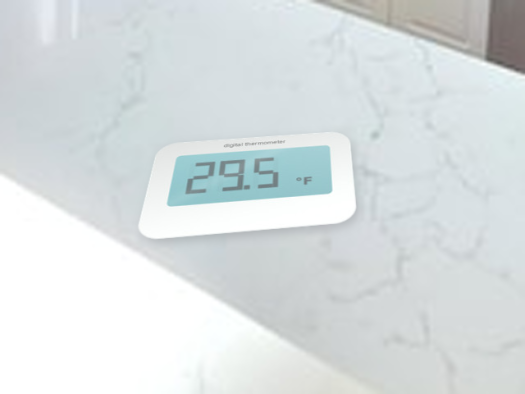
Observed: 29.5 °F
